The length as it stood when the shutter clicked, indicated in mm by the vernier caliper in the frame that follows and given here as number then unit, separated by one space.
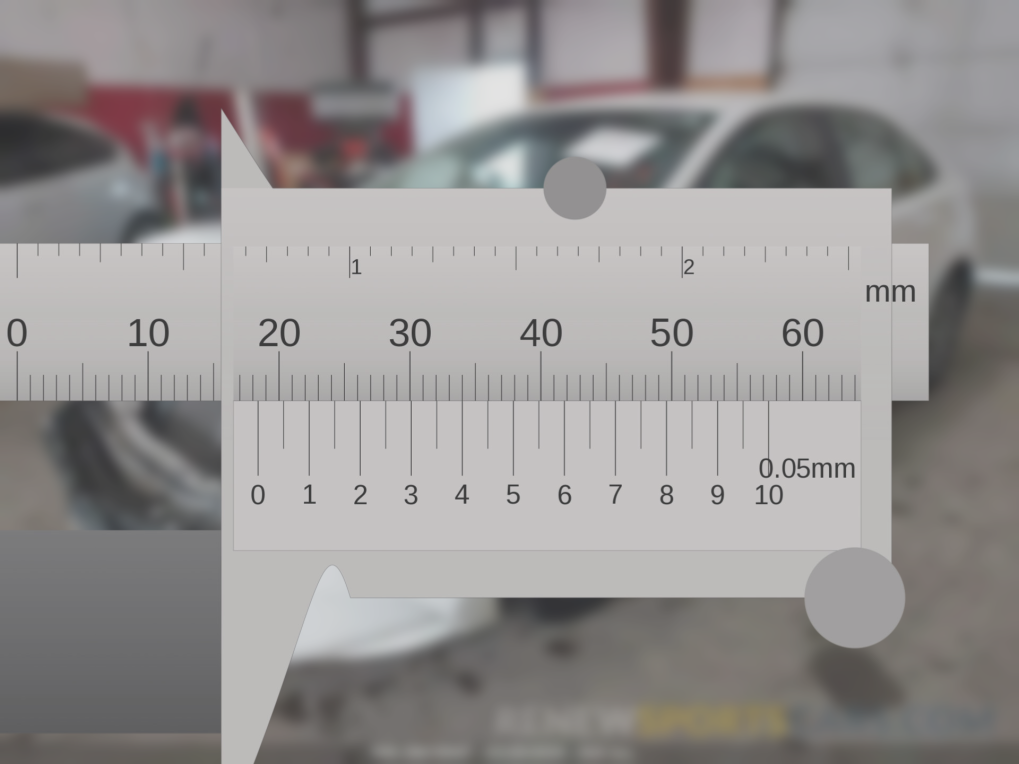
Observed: 18.4 mm
